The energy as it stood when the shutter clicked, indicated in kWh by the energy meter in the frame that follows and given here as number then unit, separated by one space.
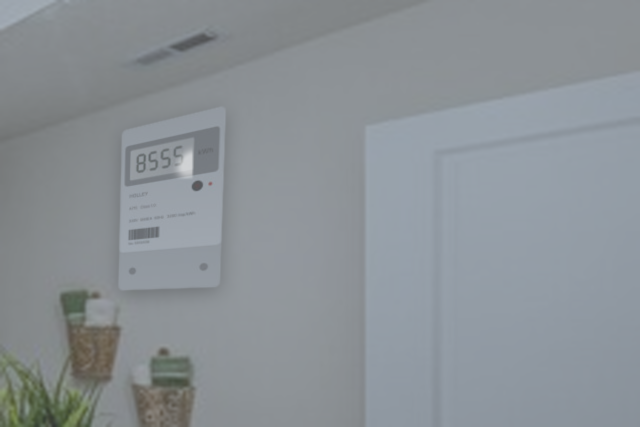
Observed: 8555 kWh
